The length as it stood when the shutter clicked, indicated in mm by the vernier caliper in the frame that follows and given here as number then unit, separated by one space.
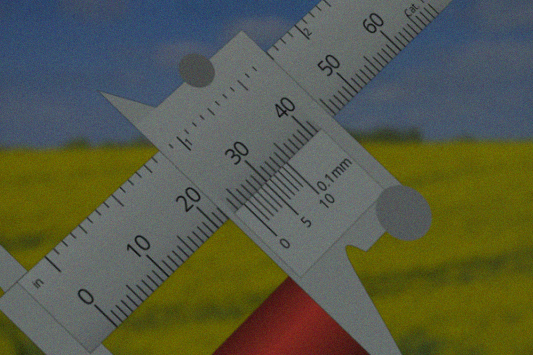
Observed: 25.2 mm
